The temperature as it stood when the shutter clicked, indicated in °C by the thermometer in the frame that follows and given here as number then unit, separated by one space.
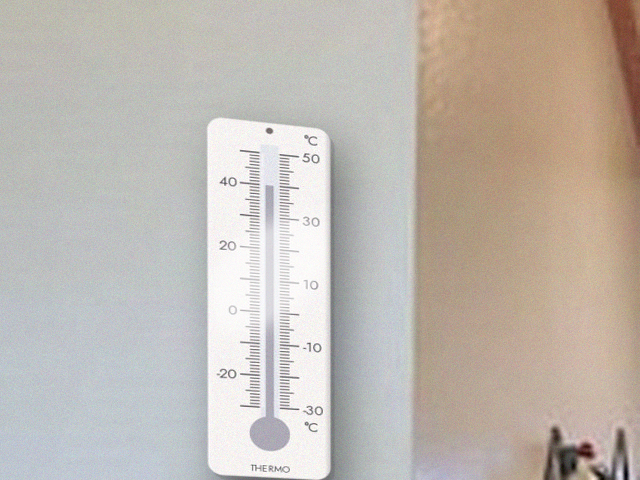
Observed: 40 °C
